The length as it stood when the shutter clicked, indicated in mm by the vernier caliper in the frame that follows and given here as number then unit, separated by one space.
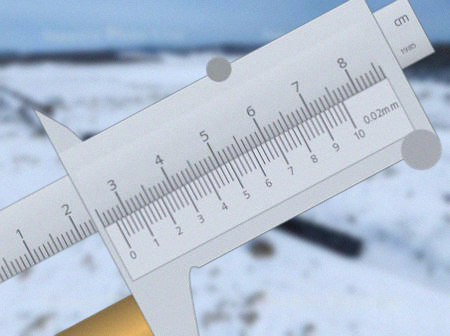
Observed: 27.5 mm
